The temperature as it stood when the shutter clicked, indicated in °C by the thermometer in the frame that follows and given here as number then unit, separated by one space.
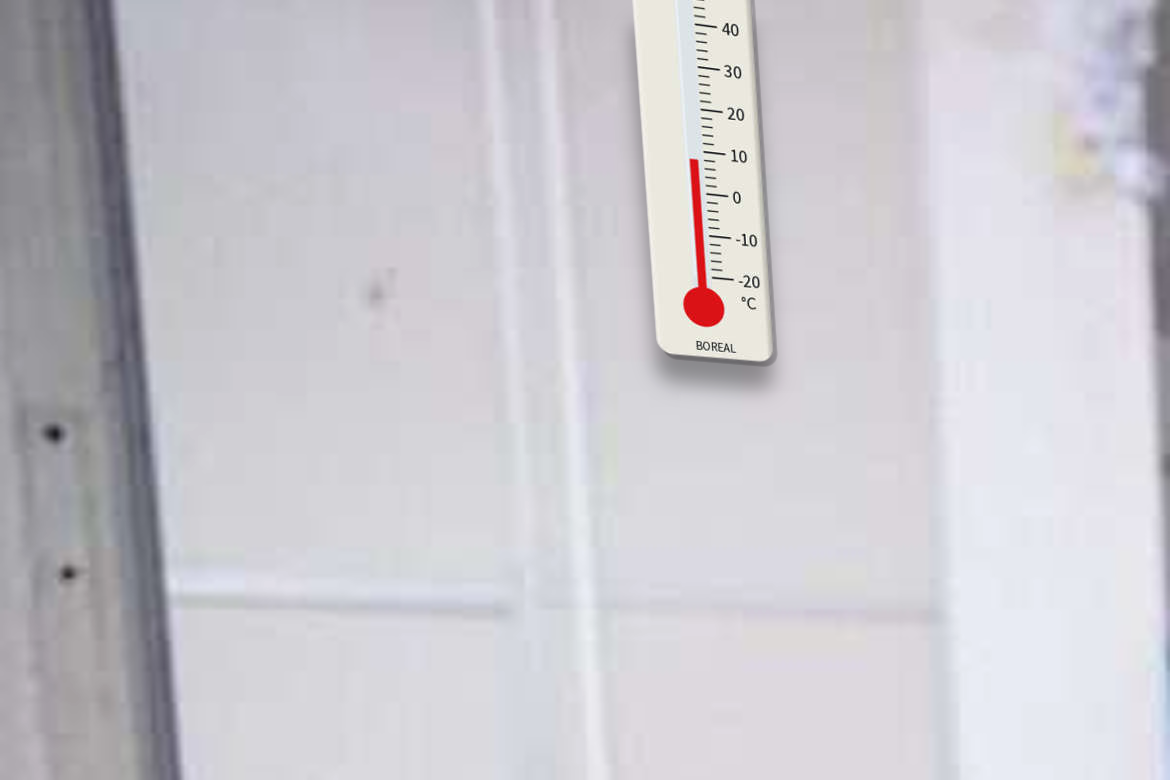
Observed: 8 °C
